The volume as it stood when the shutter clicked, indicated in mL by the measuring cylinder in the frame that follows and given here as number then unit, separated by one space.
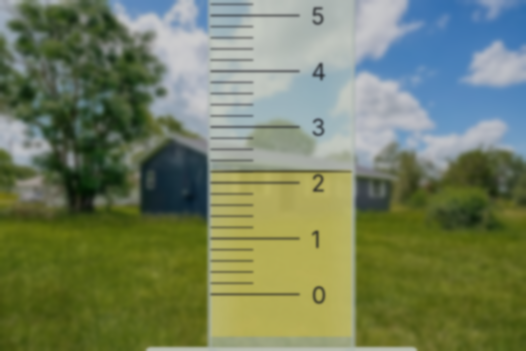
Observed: 2.2 mL
